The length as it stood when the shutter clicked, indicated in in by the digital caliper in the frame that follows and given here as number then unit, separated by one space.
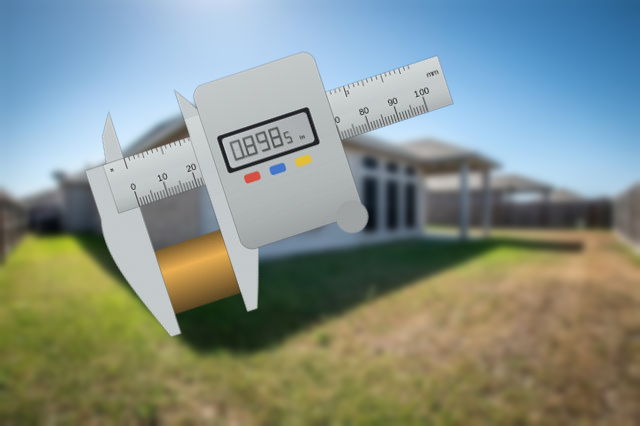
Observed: 0.8985 in
